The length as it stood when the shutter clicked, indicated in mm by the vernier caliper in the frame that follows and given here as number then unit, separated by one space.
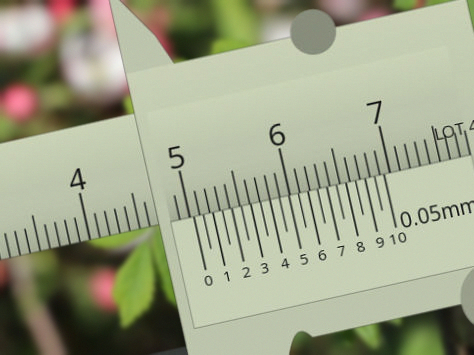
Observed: 50.4 mm
